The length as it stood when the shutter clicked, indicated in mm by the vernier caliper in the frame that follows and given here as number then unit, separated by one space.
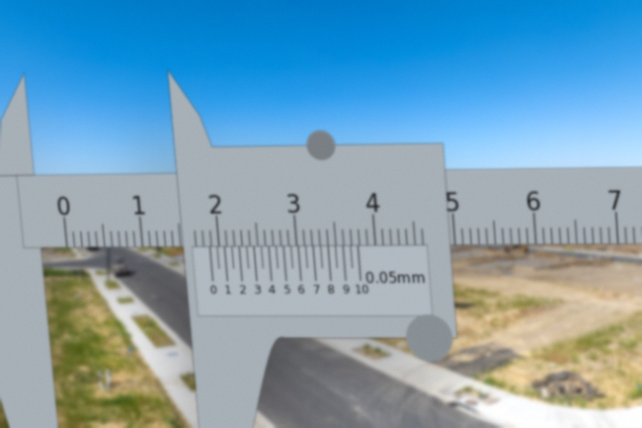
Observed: 18.8 mm
